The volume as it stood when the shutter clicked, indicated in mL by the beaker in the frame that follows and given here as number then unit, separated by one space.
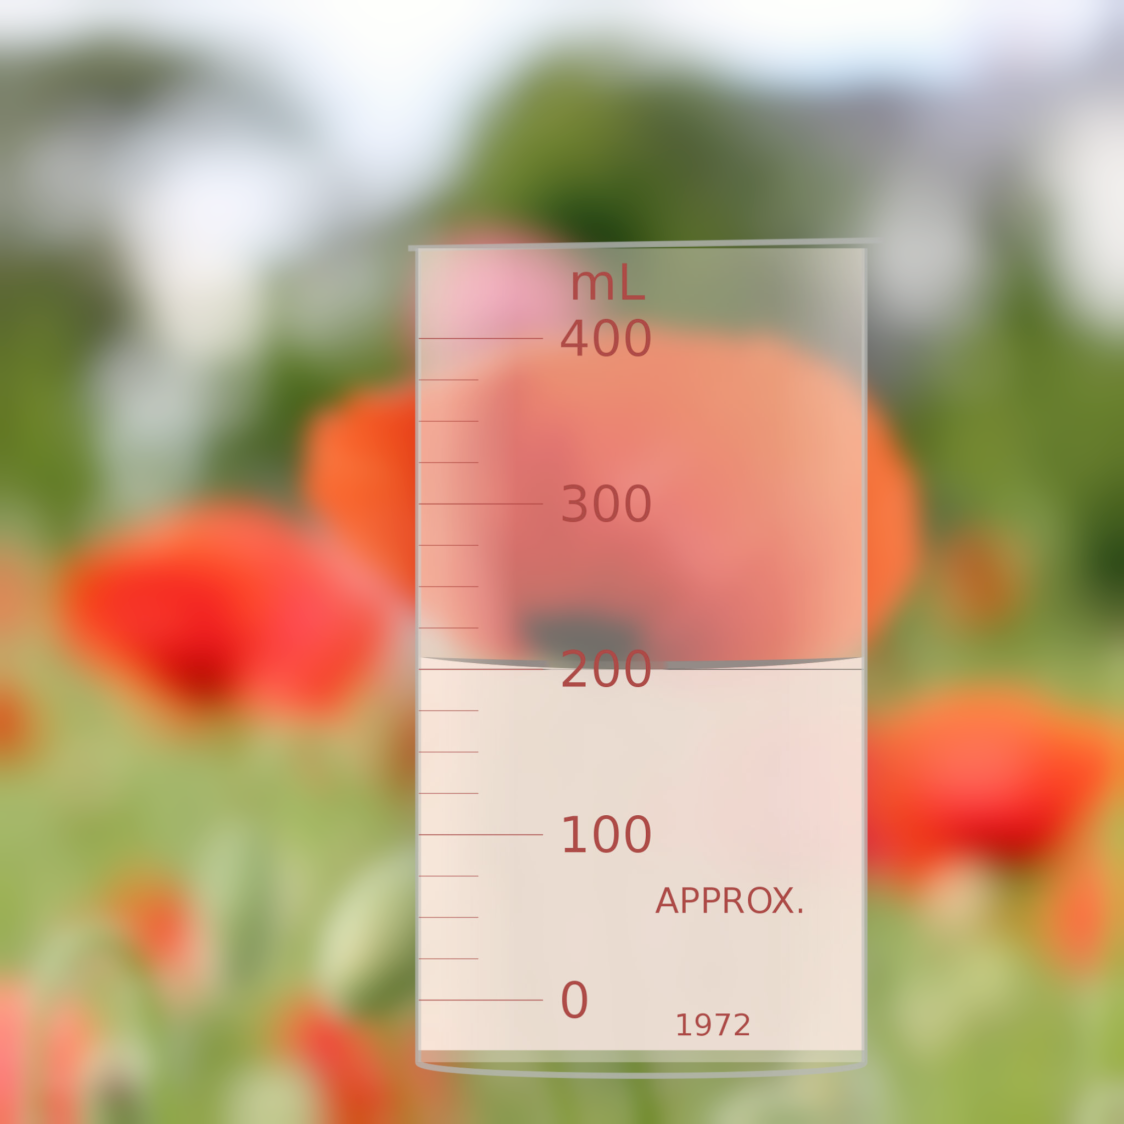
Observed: 200 mL
